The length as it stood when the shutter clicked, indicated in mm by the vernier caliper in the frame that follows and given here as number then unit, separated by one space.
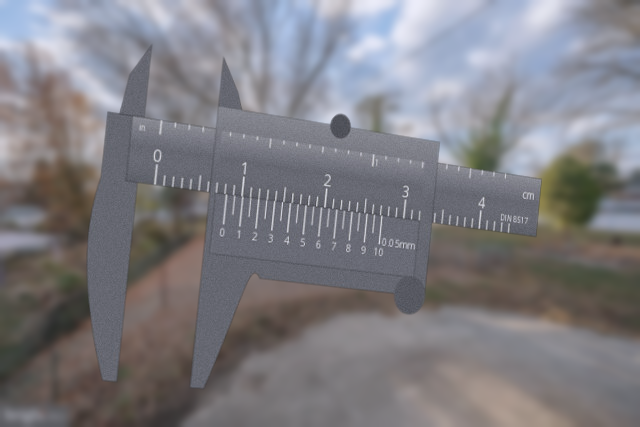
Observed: 8.2 mm
